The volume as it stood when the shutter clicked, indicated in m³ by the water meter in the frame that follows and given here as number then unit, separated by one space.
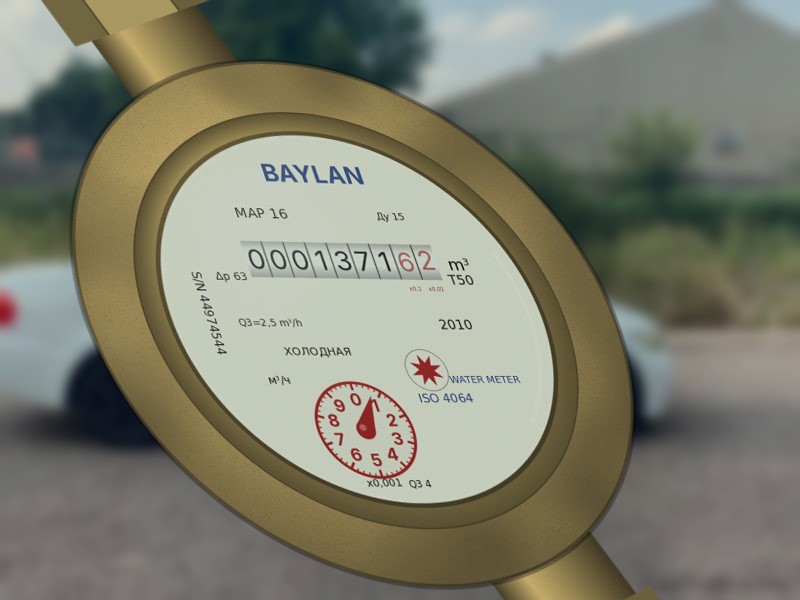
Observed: 1371.620 m³
